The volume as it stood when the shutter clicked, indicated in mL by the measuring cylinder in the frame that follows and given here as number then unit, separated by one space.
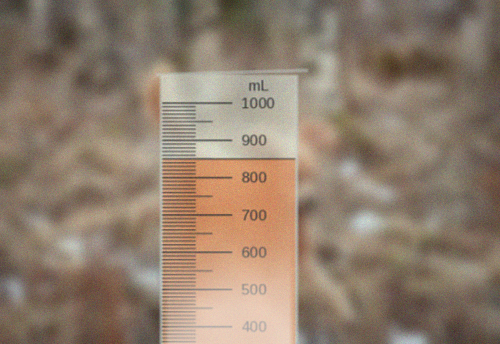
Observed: 850 mL
